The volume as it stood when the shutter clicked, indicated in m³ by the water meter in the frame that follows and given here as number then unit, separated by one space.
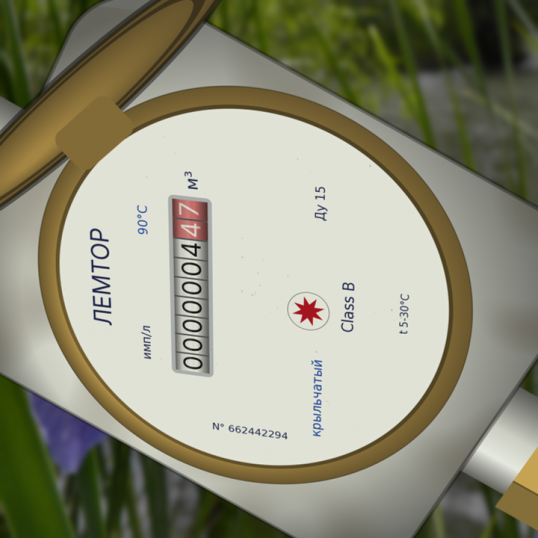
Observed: 4.47 m³
